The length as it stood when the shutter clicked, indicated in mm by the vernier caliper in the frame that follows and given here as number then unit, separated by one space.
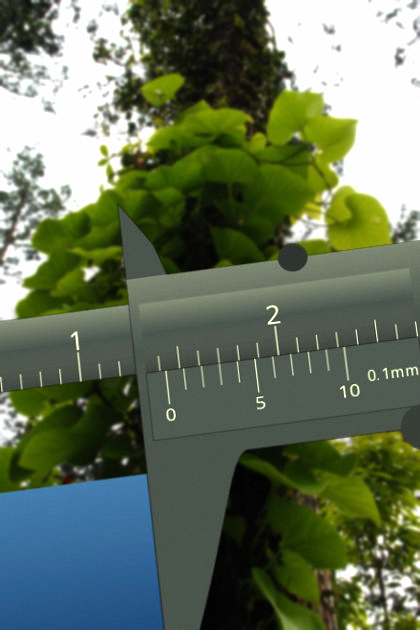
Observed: 14.3 mm
